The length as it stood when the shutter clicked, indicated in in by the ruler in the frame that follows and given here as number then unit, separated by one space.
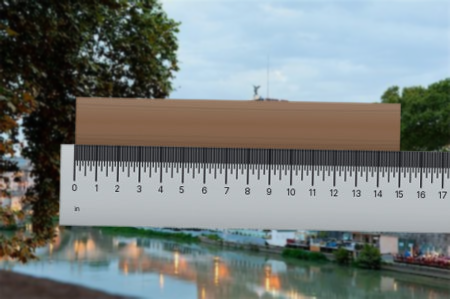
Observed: 15 in
